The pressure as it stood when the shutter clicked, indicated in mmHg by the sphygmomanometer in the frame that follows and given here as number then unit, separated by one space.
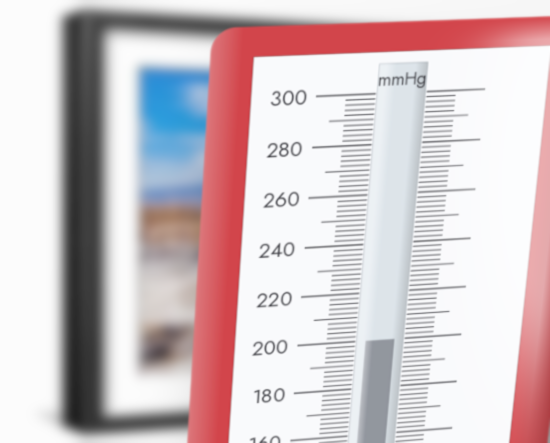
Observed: 200 mmHg
